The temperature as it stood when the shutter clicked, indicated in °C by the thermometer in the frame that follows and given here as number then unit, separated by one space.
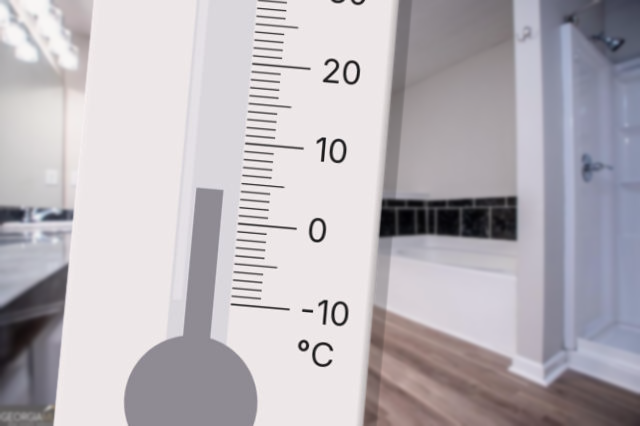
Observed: 4 °C
